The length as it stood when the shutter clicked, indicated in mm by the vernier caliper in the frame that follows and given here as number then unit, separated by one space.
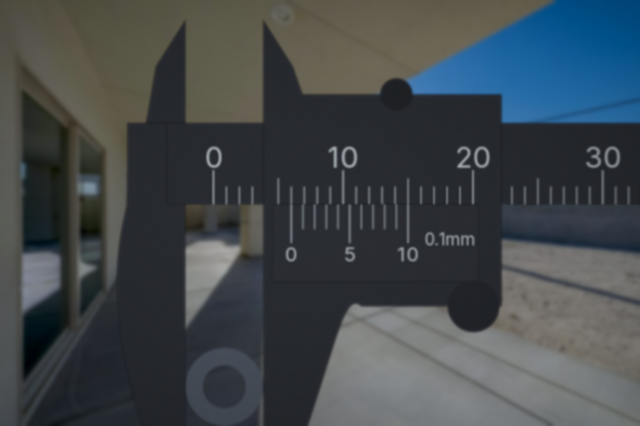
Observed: 6.0 mm
